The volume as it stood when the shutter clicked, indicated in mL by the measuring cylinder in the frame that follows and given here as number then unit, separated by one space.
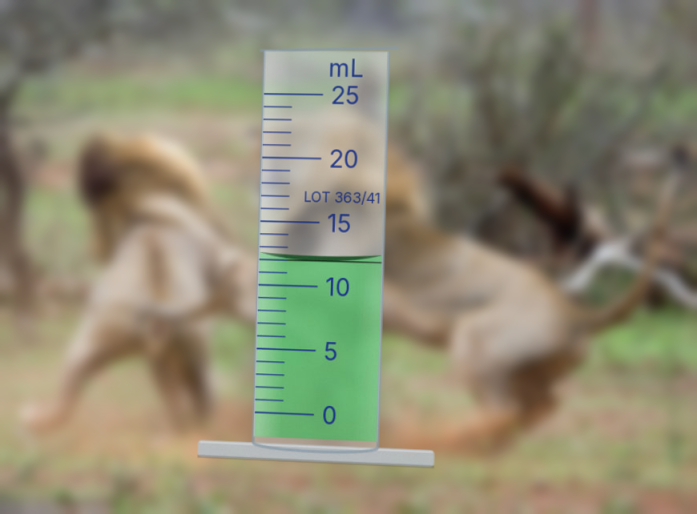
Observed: 12 mL
